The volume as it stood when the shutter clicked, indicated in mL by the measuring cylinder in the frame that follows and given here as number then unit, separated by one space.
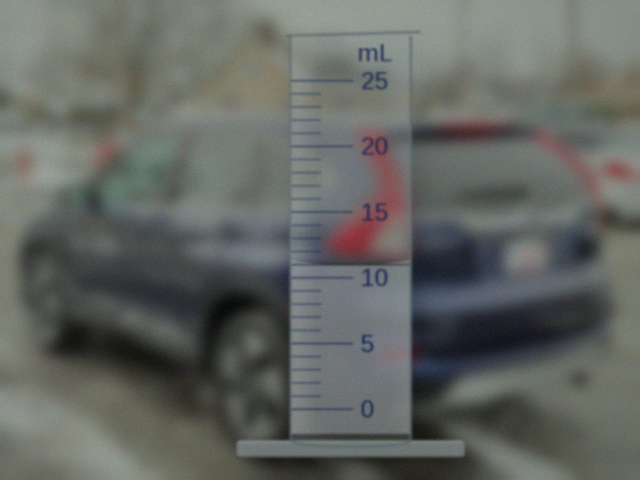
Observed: 11 mL
